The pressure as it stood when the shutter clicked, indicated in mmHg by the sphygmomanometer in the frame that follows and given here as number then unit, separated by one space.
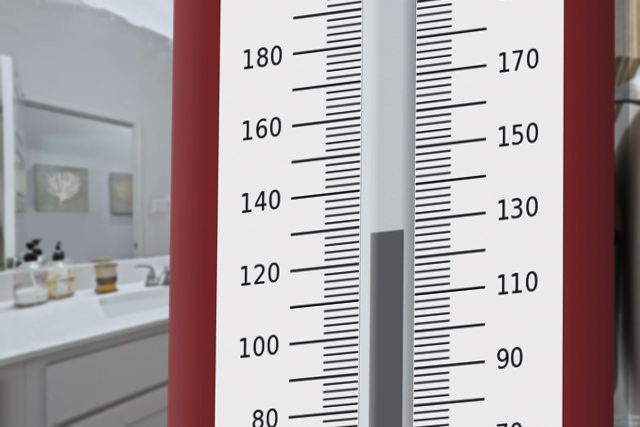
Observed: 128 mmHg
